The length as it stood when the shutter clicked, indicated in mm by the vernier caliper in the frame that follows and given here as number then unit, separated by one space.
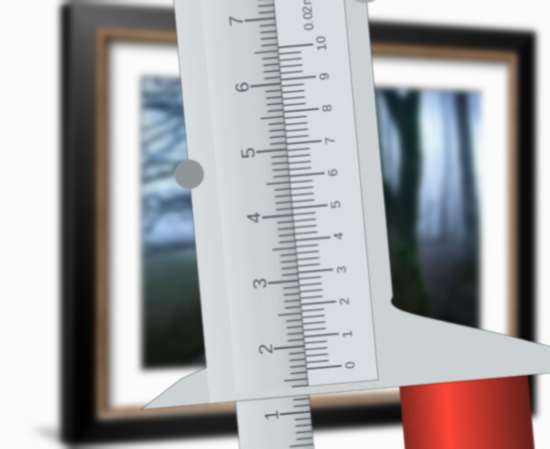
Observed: 16.5 mm
